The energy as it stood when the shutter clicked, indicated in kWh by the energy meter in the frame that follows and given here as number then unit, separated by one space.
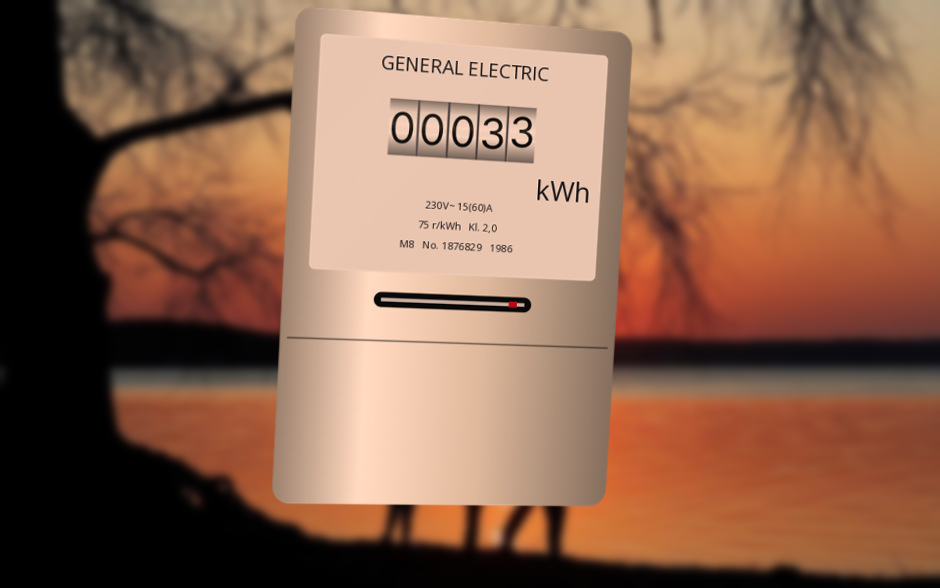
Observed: 33 kWh
